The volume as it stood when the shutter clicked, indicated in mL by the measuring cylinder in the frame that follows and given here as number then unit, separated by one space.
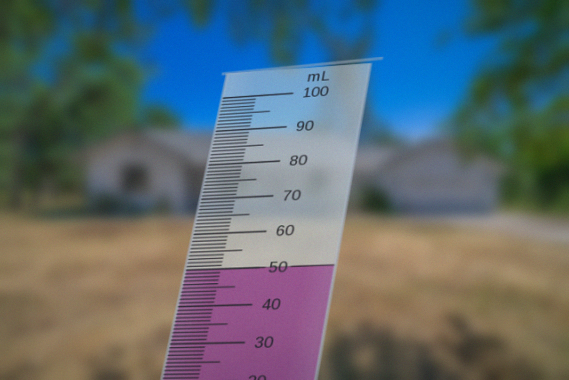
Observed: 50 mL
